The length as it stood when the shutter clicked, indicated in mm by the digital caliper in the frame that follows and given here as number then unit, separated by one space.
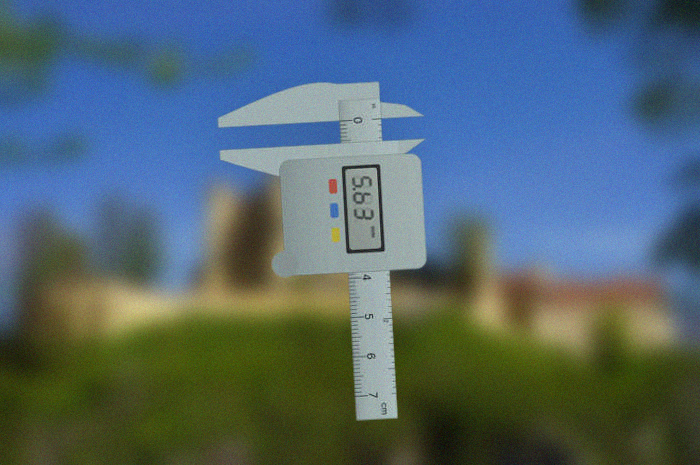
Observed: 5.63 mm
